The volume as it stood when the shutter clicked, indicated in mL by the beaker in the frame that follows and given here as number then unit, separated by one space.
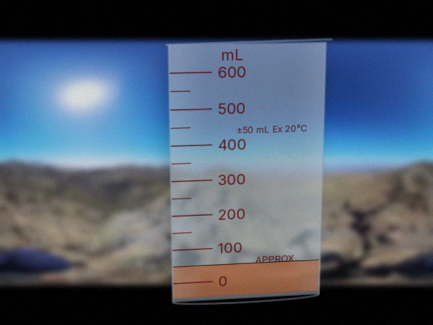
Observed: 50 mL
